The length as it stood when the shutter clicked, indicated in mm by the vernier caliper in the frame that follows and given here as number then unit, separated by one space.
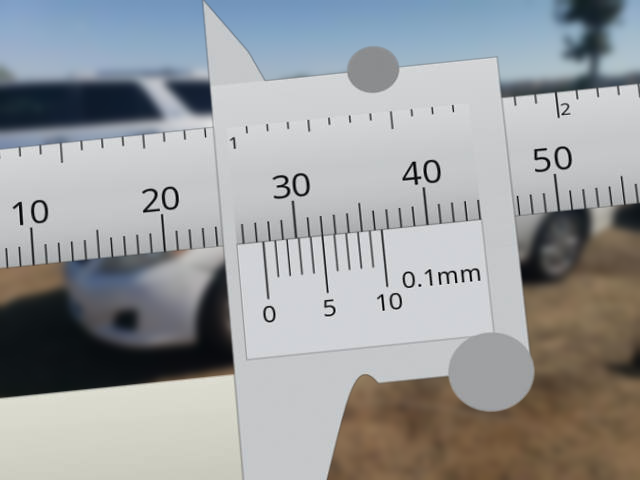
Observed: 27.5 mm
